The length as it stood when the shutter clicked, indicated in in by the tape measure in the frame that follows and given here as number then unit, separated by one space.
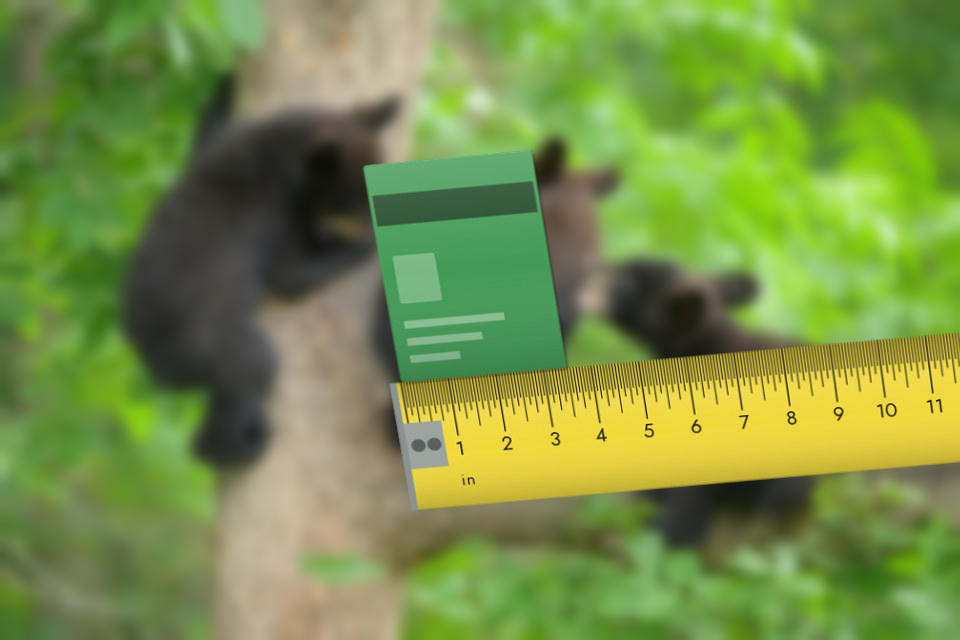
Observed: 3.5 in
